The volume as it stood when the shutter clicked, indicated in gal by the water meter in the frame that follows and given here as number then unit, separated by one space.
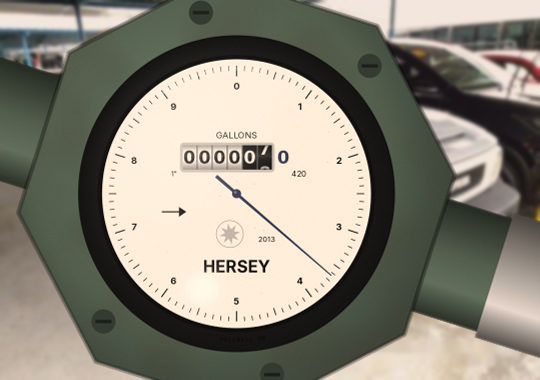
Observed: 73.6 gal
